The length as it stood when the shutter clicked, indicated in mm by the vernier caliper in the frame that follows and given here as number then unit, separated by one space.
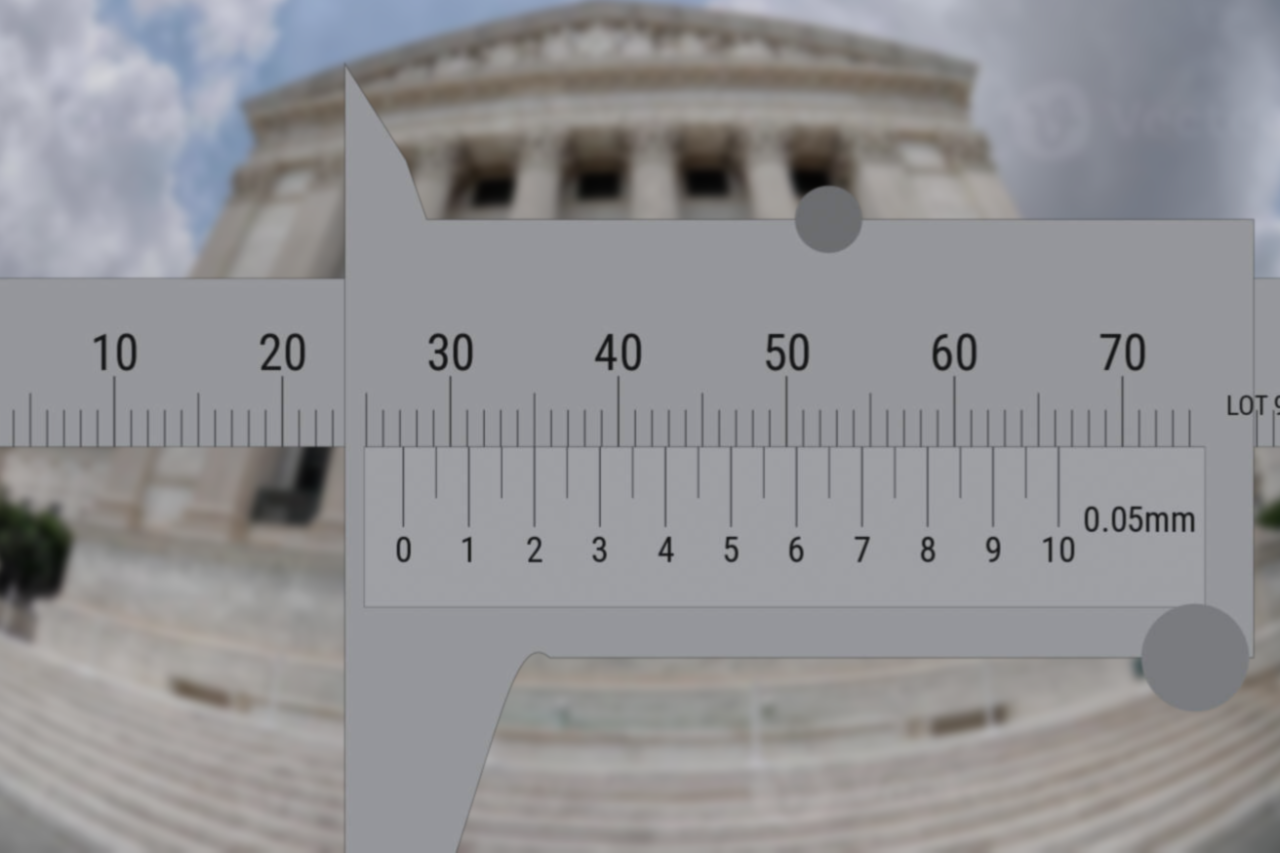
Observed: 27.2 mm
